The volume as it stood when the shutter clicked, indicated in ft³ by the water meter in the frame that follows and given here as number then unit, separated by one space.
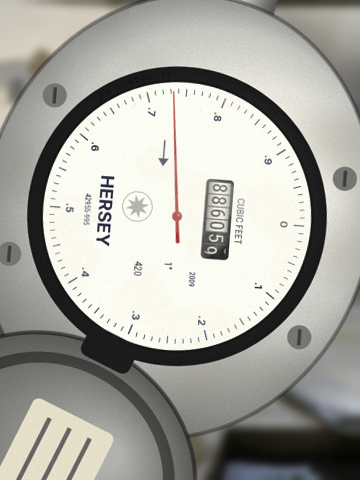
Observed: 886058.73 ft³
